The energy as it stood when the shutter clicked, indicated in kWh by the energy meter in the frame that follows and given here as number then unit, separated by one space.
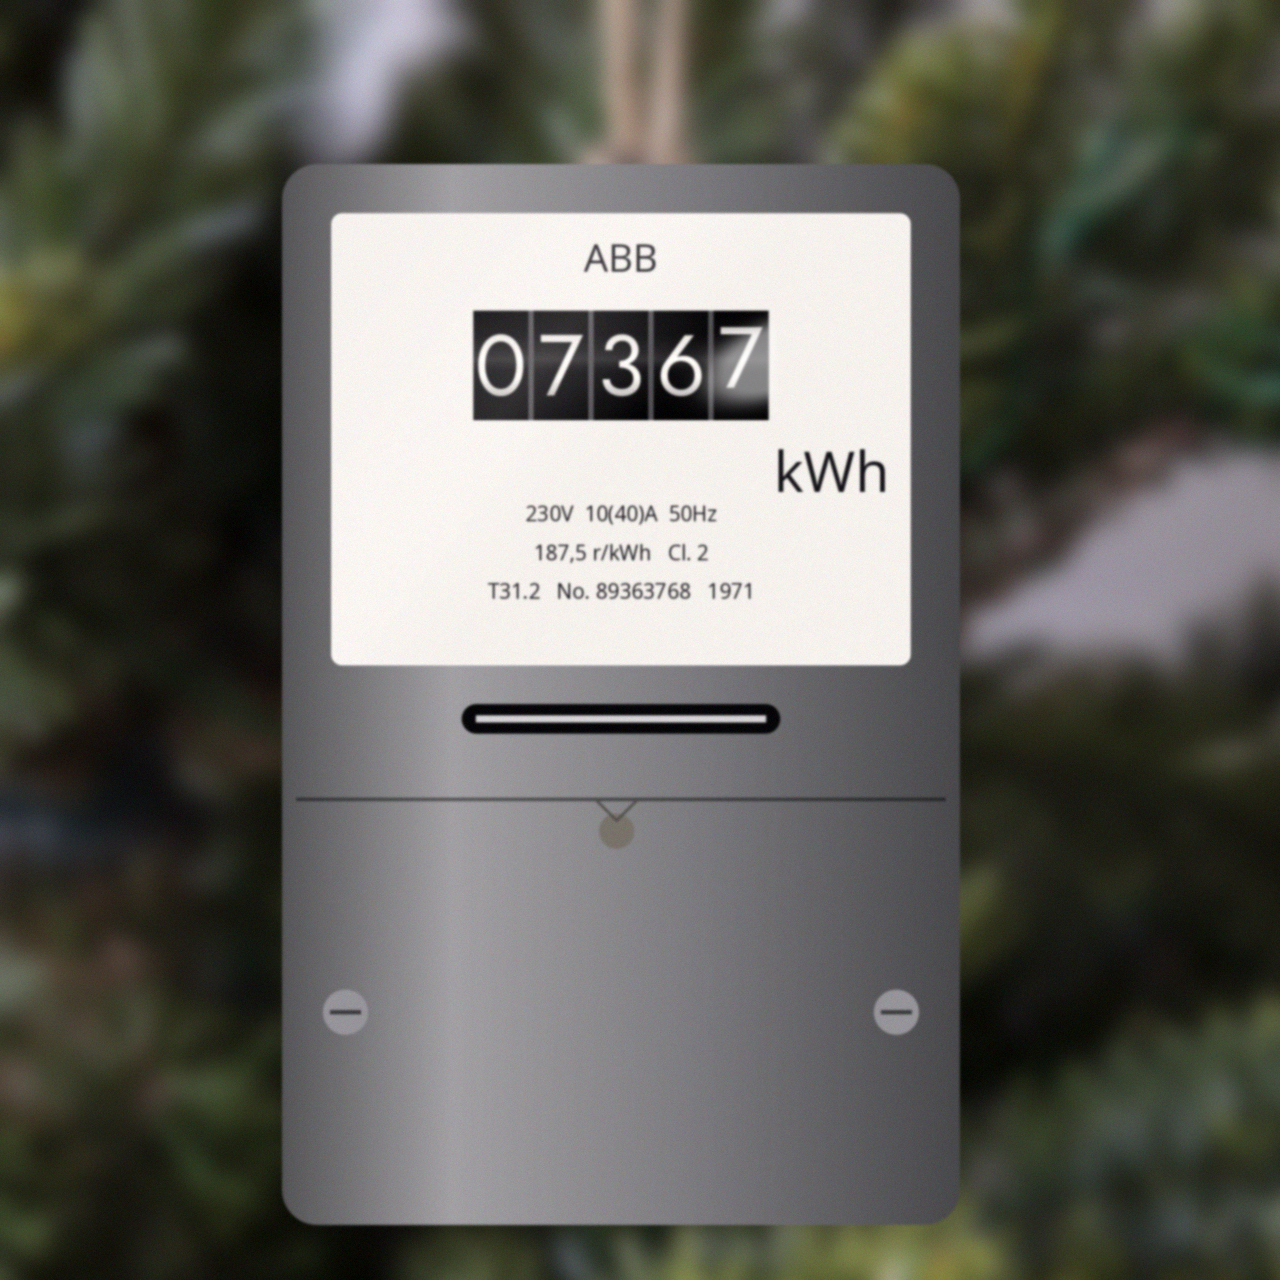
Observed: 7367 kWh
